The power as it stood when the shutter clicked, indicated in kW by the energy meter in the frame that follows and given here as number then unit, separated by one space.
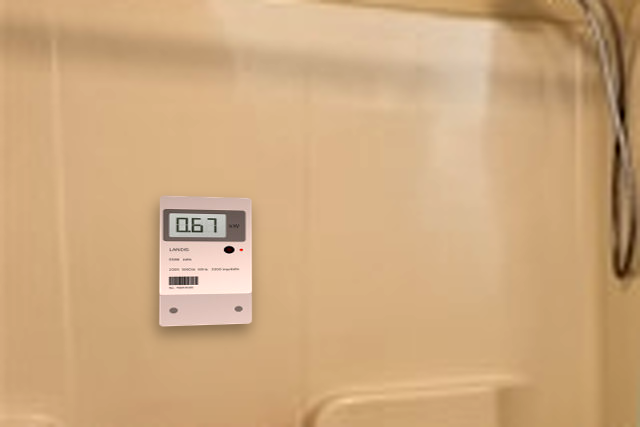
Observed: 0.67 kW
